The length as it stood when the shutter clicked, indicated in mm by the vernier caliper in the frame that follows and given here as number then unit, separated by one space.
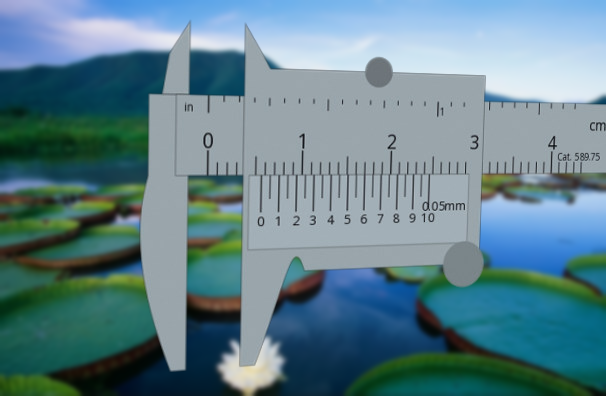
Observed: 5.6 mm
